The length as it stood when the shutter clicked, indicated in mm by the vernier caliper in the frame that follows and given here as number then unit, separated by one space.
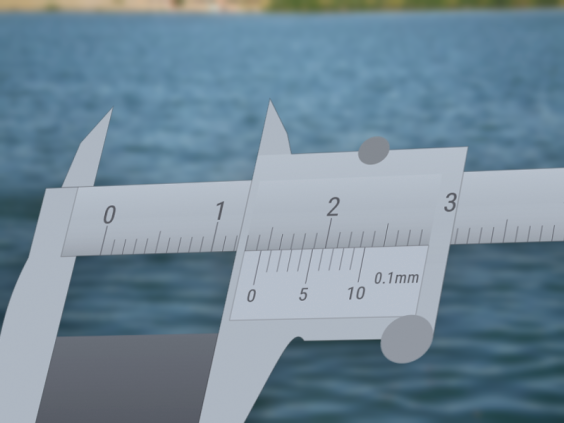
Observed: 14.4 mm
